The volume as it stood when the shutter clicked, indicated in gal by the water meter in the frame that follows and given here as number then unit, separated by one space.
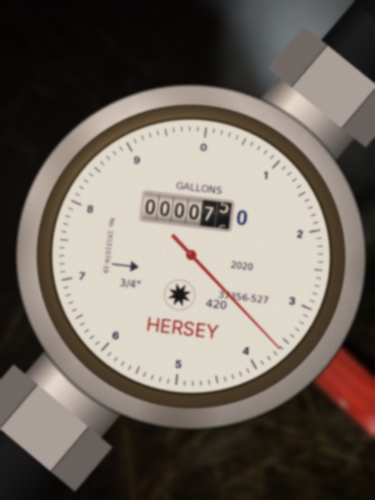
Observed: 753.6 gal
